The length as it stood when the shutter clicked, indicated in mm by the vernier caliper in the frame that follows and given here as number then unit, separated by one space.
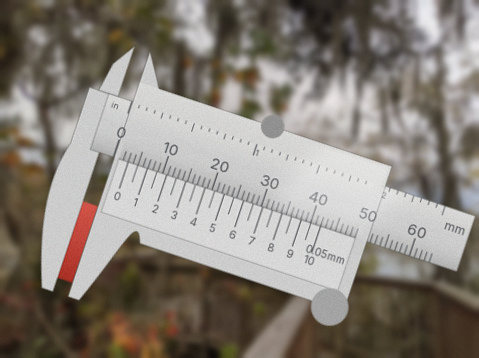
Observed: 3.0 mm
